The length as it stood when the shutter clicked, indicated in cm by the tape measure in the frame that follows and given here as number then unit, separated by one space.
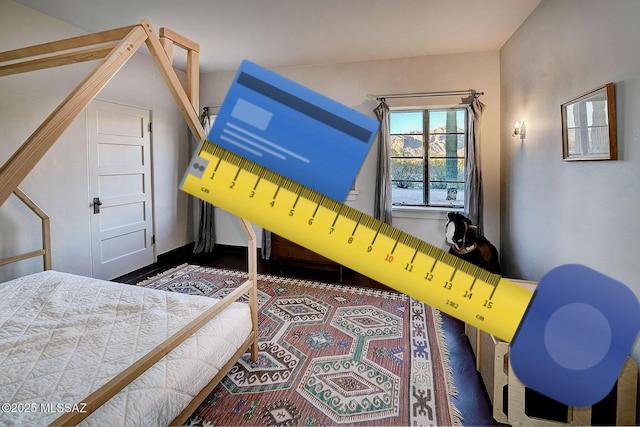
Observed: 7 cm
